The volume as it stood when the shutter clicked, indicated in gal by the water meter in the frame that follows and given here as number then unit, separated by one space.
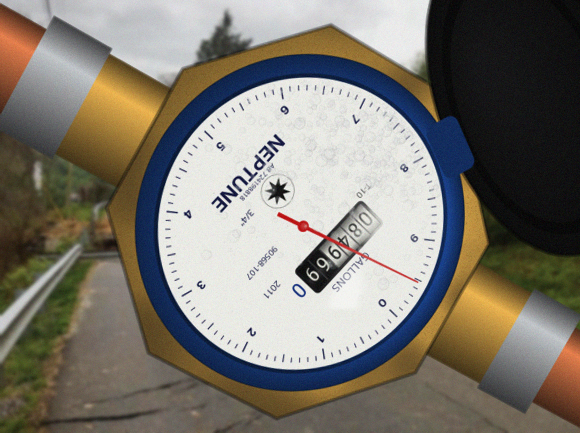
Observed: 849689.5 gal
